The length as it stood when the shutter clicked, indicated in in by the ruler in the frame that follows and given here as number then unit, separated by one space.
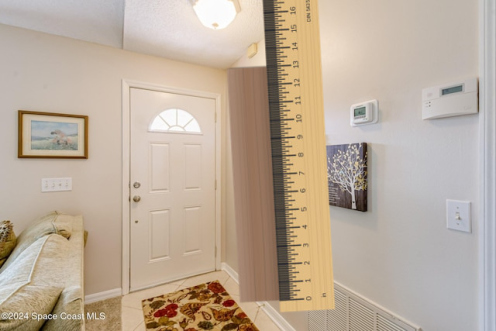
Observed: 13 in
